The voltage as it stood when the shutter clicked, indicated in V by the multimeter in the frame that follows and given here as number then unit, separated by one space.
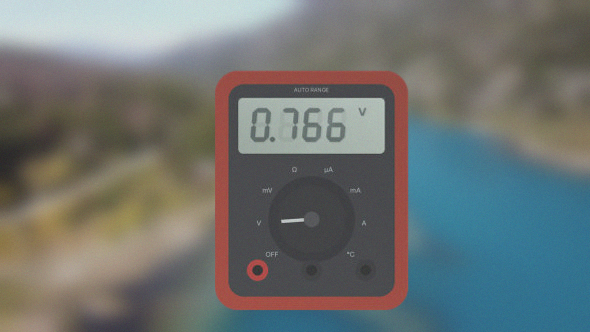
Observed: 0.766 V
